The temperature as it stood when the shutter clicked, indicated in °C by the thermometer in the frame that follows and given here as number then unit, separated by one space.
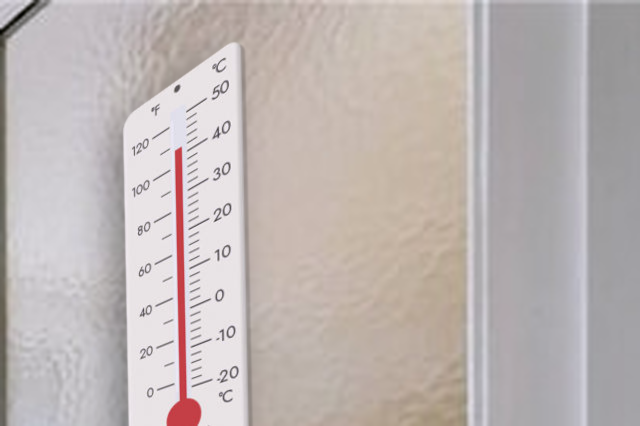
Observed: 42 °C
